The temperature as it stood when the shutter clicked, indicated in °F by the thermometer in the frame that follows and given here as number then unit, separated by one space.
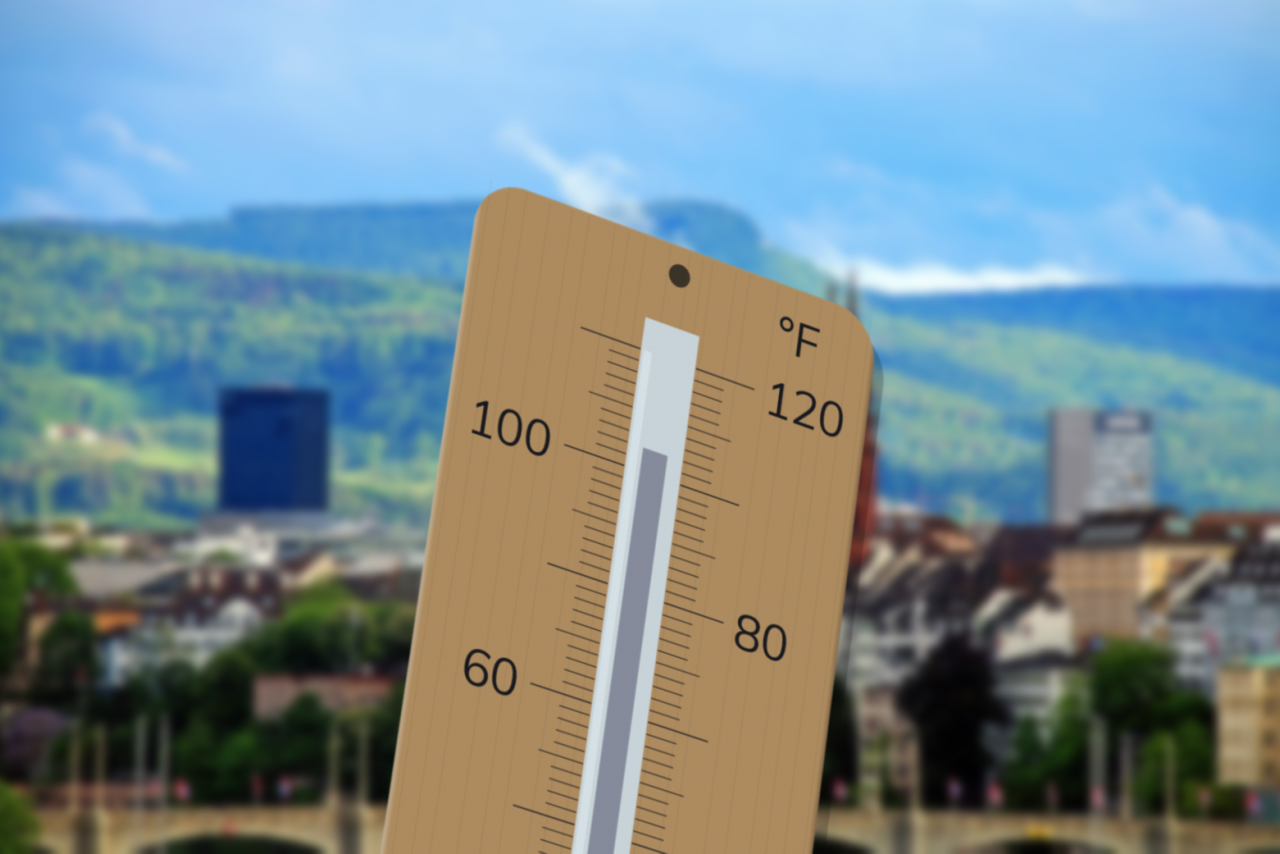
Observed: 104 °F
